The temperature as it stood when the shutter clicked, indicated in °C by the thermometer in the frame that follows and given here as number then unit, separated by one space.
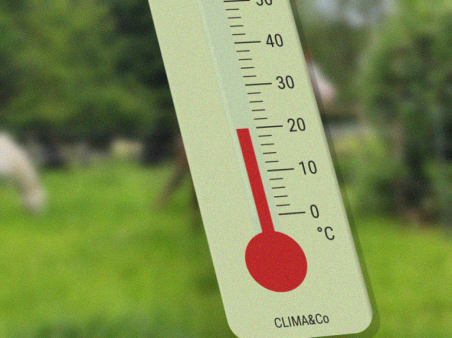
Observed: 20 °C
